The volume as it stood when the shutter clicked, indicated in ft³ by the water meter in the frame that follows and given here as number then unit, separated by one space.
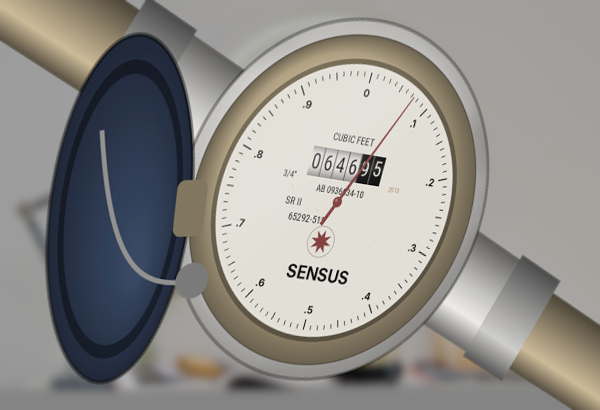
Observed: 64695.07 ft³
